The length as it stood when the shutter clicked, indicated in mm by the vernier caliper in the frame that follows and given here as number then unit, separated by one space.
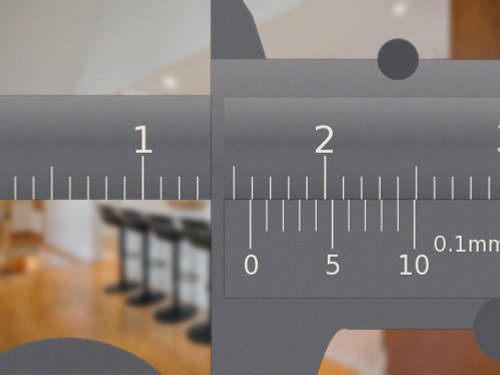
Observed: 15.9 mm
